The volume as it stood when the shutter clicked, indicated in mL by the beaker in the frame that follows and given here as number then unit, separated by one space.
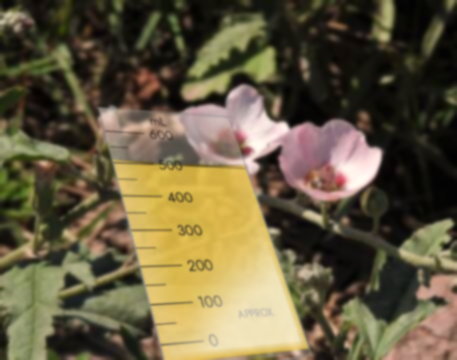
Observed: 500 mL
